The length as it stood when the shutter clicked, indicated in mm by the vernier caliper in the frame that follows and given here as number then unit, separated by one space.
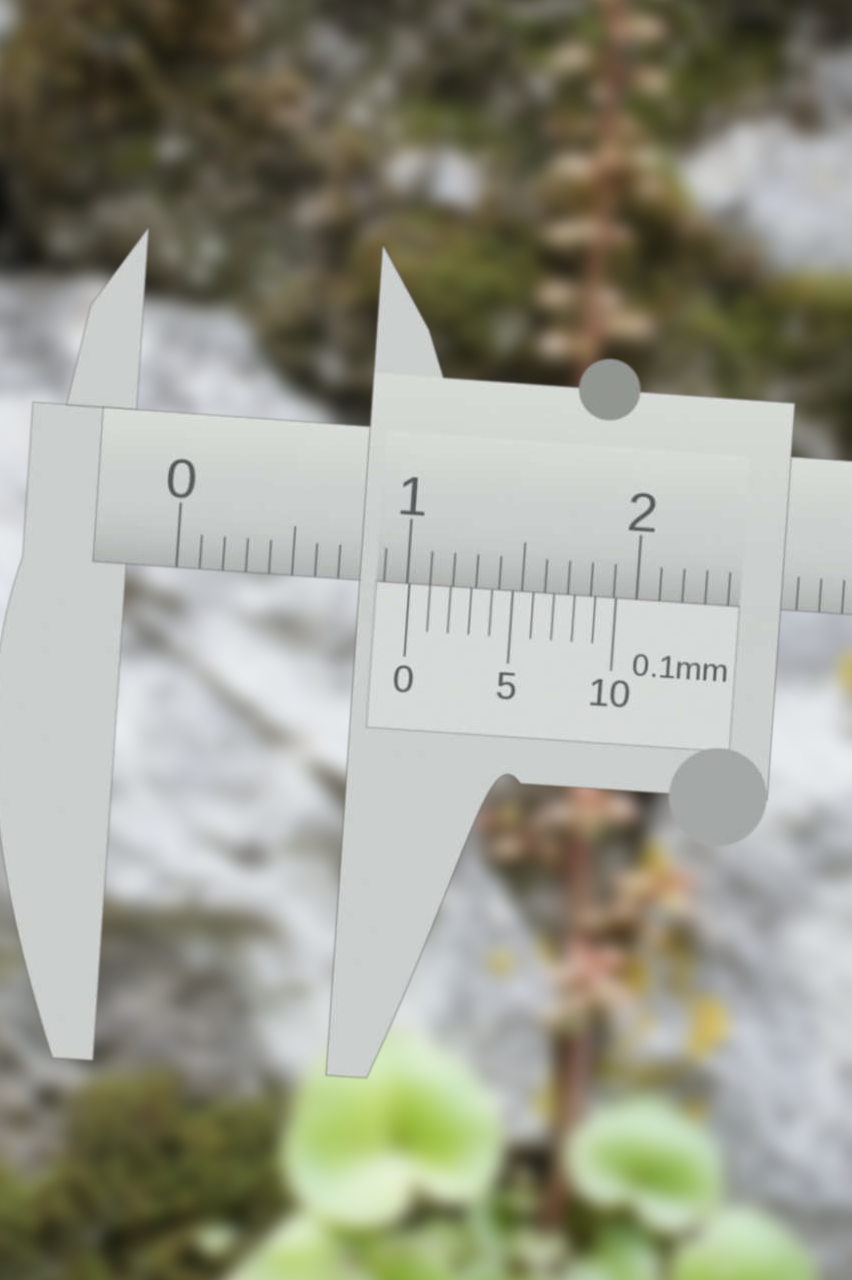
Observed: 10.1 mm
